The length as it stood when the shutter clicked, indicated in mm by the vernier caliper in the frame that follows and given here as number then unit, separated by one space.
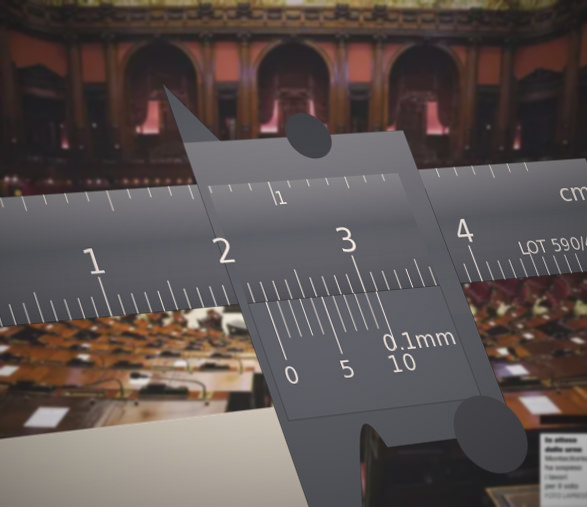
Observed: 21.9 mm
